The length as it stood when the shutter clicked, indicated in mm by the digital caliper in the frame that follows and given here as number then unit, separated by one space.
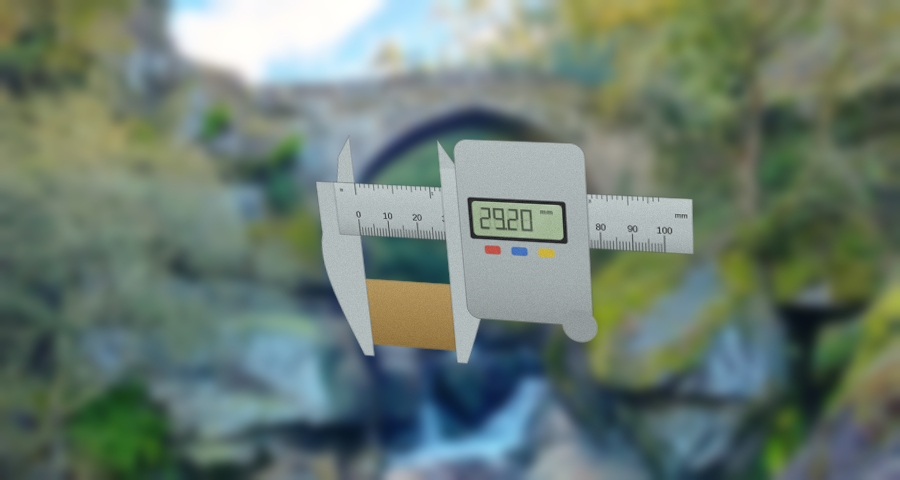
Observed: 29.20 mm
